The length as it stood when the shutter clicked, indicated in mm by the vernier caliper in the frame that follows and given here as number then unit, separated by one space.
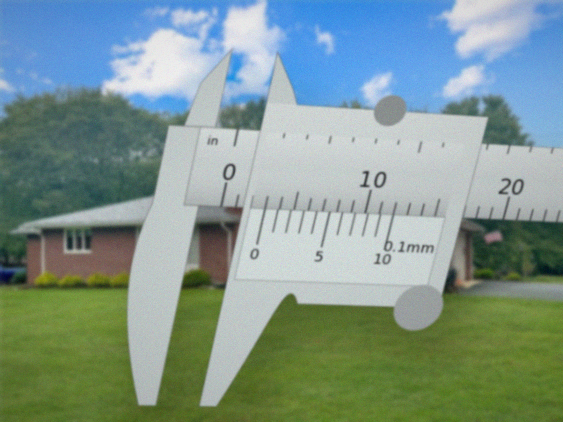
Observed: 3.0 mm
